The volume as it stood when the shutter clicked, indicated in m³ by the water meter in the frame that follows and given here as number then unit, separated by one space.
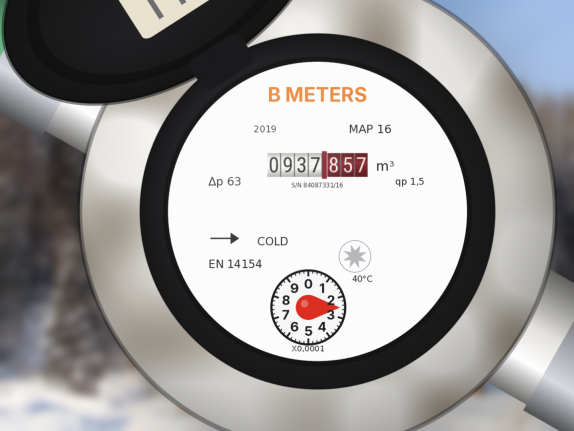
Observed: 937.8572 m³
